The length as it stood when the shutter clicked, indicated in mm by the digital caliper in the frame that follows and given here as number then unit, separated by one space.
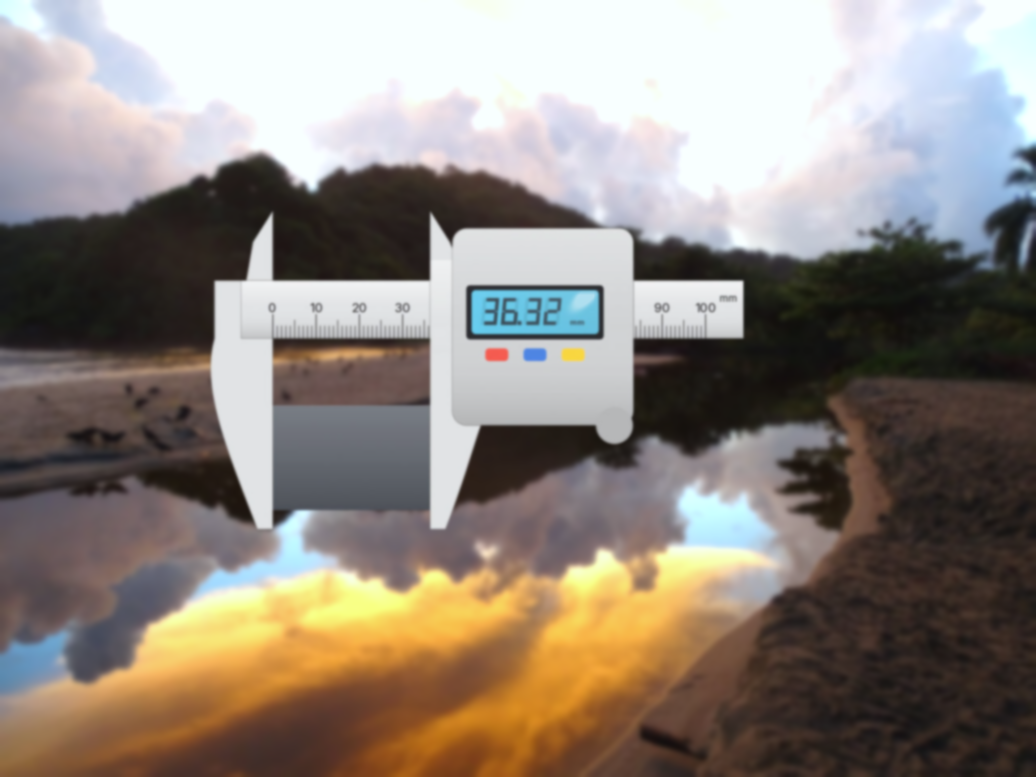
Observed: 36.32 mm
